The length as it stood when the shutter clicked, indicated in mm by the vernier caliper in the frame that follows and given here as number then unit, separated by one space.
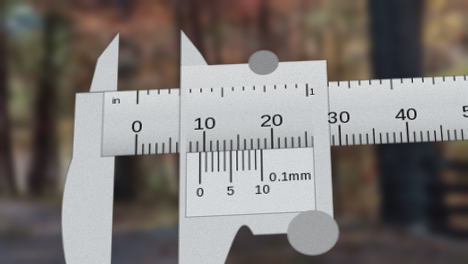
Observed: 9.4 mm
